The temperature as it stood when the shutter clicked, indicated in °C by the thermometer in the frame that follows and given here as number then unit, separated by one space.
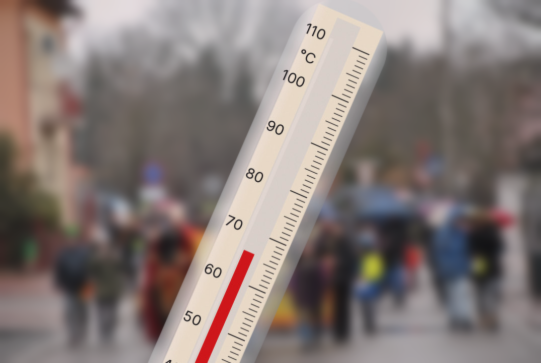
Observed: 66 °C
